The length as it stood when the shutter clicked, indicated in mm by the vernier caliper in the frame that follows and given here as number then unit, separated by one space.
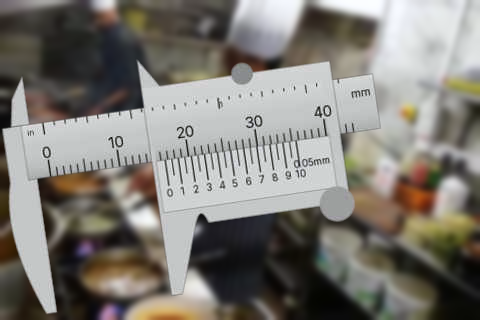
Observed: 16.6 mm
